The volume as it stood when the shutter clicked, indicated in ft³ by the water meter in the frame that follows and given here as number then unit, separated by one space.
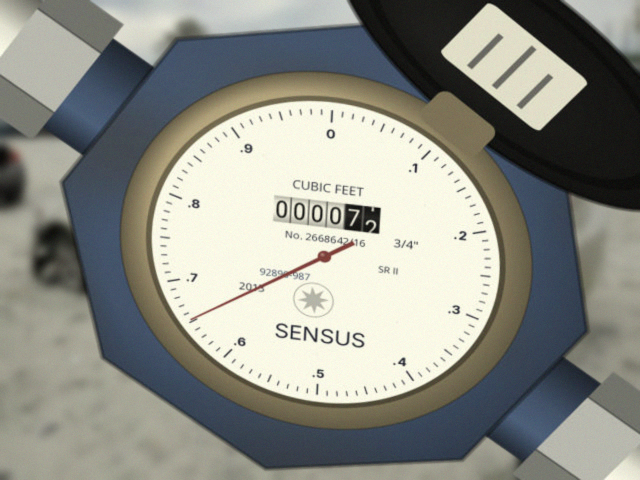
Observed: 71.65 ft³
